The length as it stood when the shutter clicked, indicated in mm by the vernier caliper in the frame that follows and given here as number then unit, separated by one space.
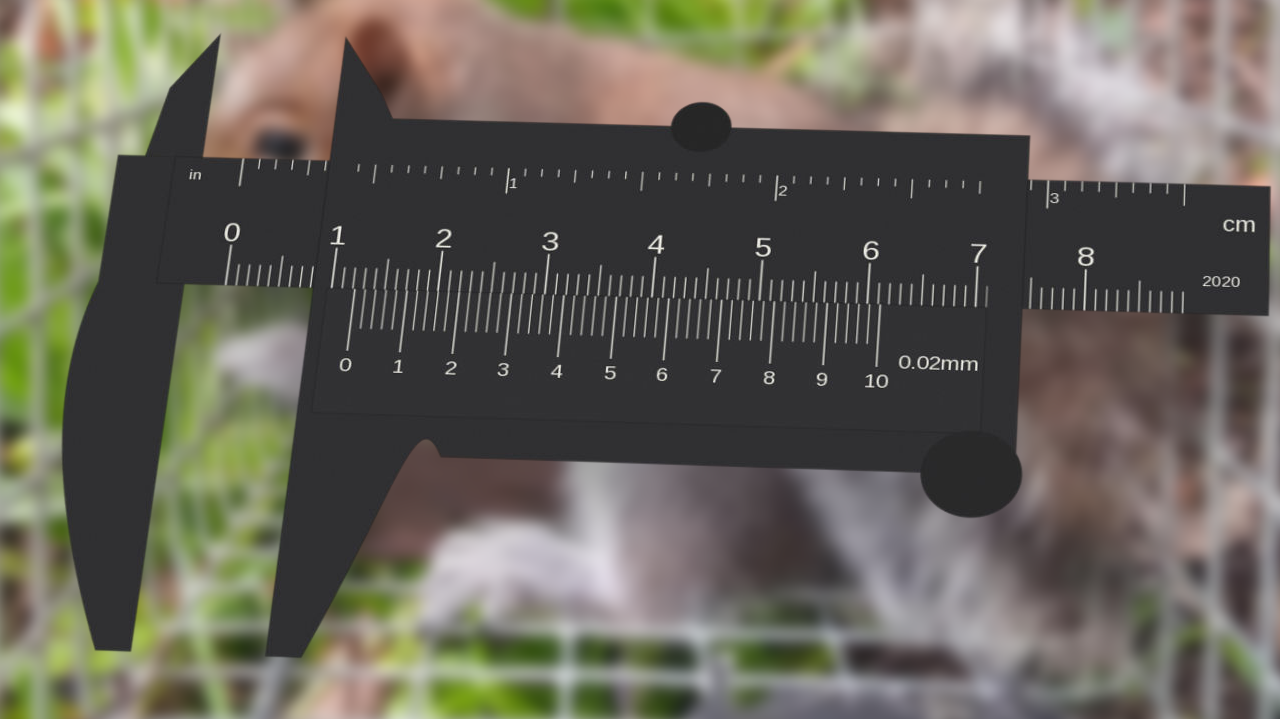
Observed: 12.2 mm
